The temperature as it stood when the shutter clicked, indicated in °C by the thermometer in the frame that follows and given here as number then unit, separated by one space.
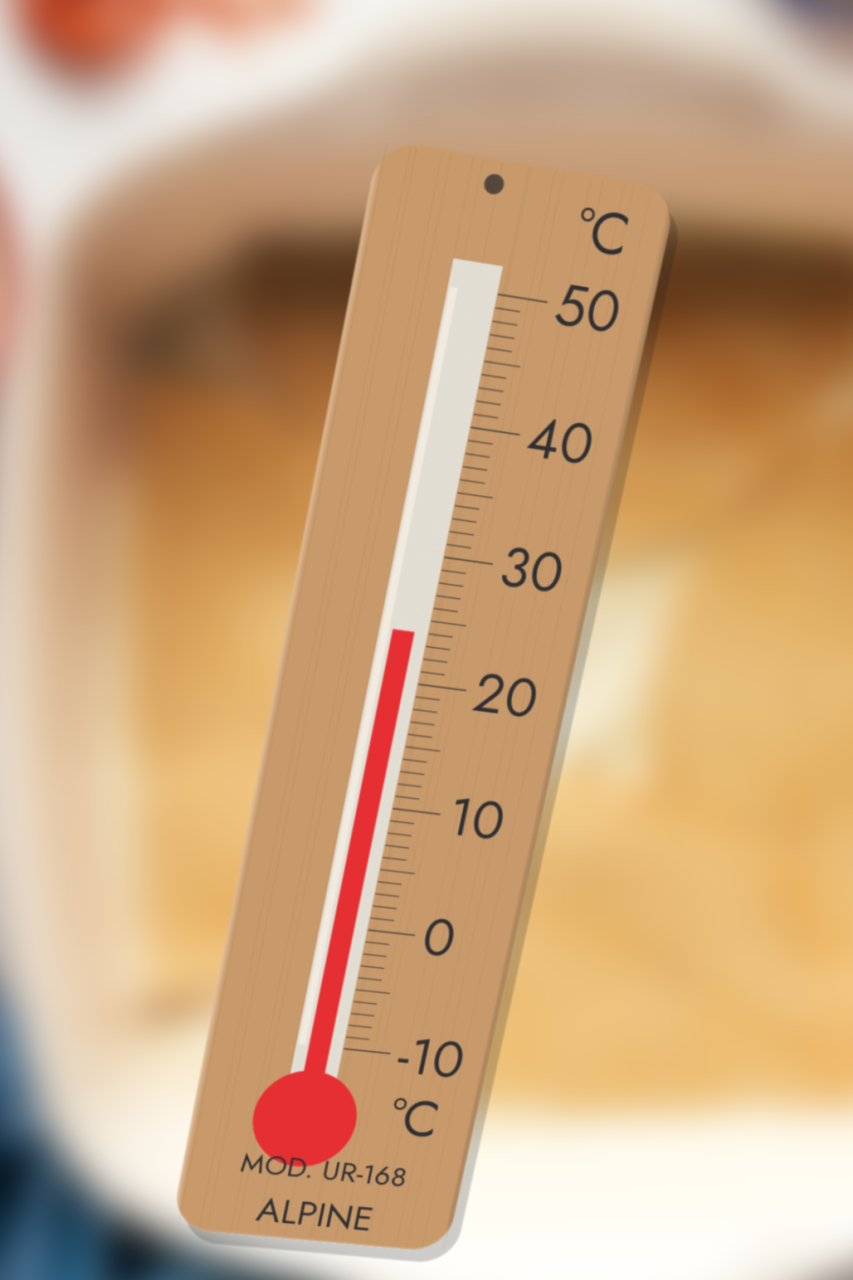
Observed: 24 °C
